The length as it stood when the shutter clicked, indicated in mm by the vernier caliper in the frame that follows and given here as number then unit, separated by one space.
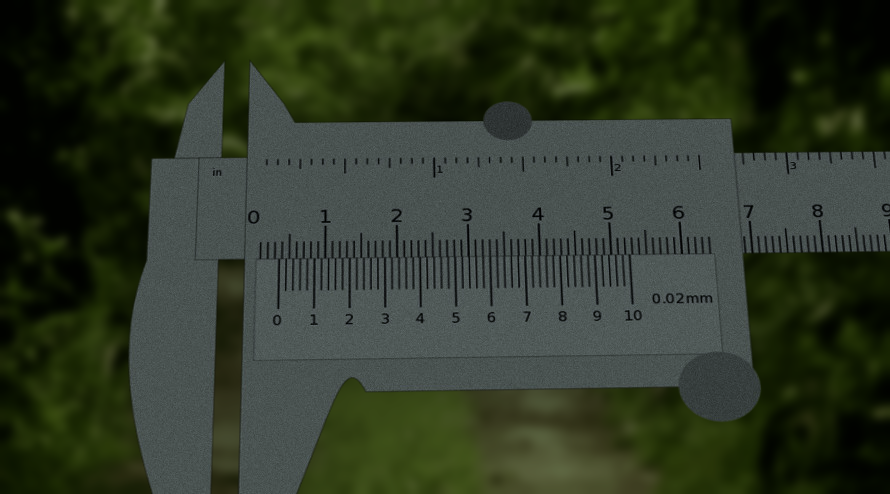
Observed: 3.6 mm
